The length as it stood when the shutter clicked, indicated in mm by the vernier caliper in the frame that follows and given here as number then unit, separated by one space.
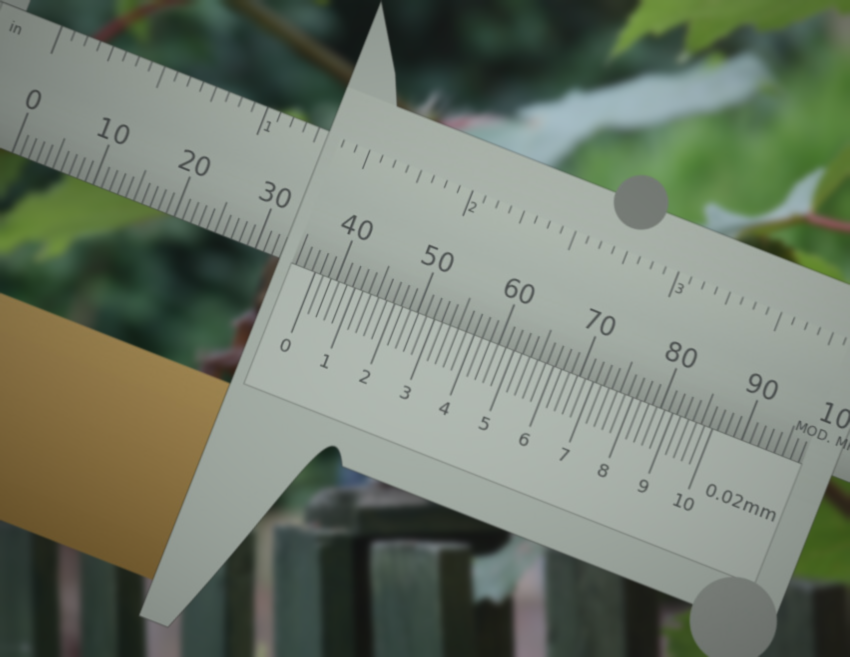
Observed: 37.4 mm
